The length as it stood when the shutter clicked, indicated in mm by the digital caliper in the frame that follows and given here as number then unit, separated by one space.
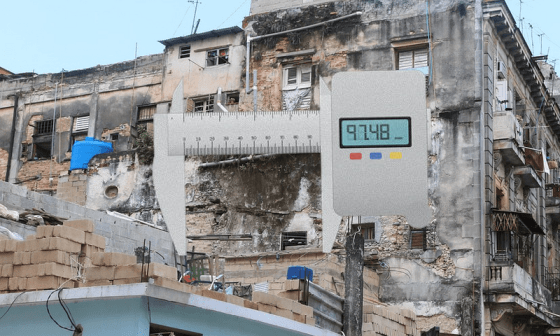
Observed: 97.48 mm
